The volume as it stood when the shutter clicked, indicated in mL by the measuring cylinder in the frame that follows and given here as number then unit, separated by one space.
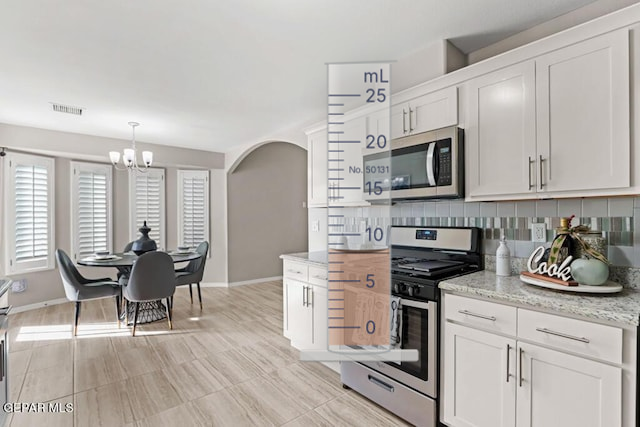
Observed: 8 mL
